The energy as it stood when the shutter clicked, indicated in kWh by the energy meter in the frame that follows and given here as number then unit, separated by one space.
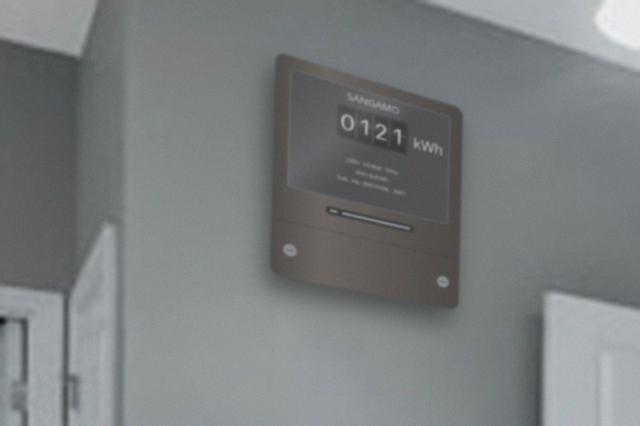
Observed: 121 kWh
